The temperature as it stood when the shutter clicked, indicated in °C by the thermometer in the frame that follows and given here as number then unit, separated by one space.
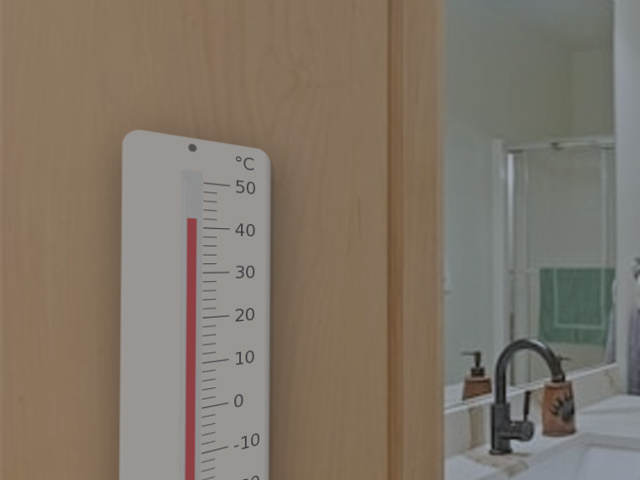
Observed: 42 °C
